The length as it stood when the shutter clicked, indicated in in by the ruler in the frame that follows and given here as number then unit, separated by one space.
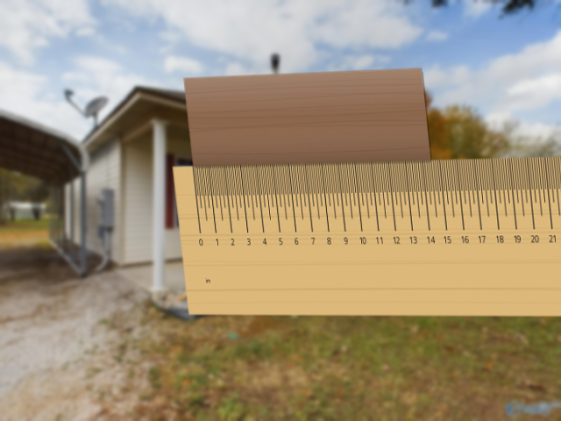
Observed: 14.5 in
